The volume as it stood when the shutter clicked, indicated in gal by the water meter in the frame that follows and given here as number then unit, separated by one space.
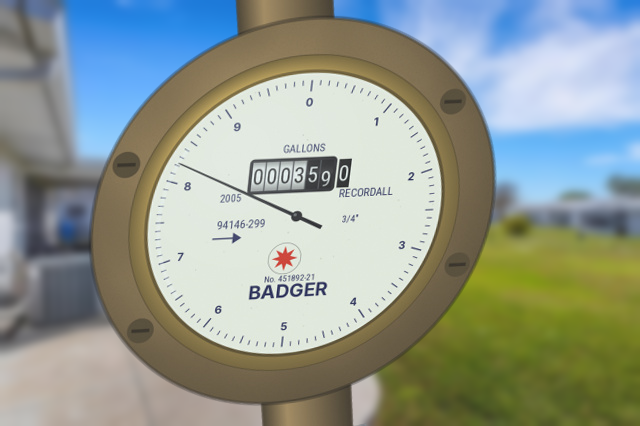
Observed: 3588.2 gal
